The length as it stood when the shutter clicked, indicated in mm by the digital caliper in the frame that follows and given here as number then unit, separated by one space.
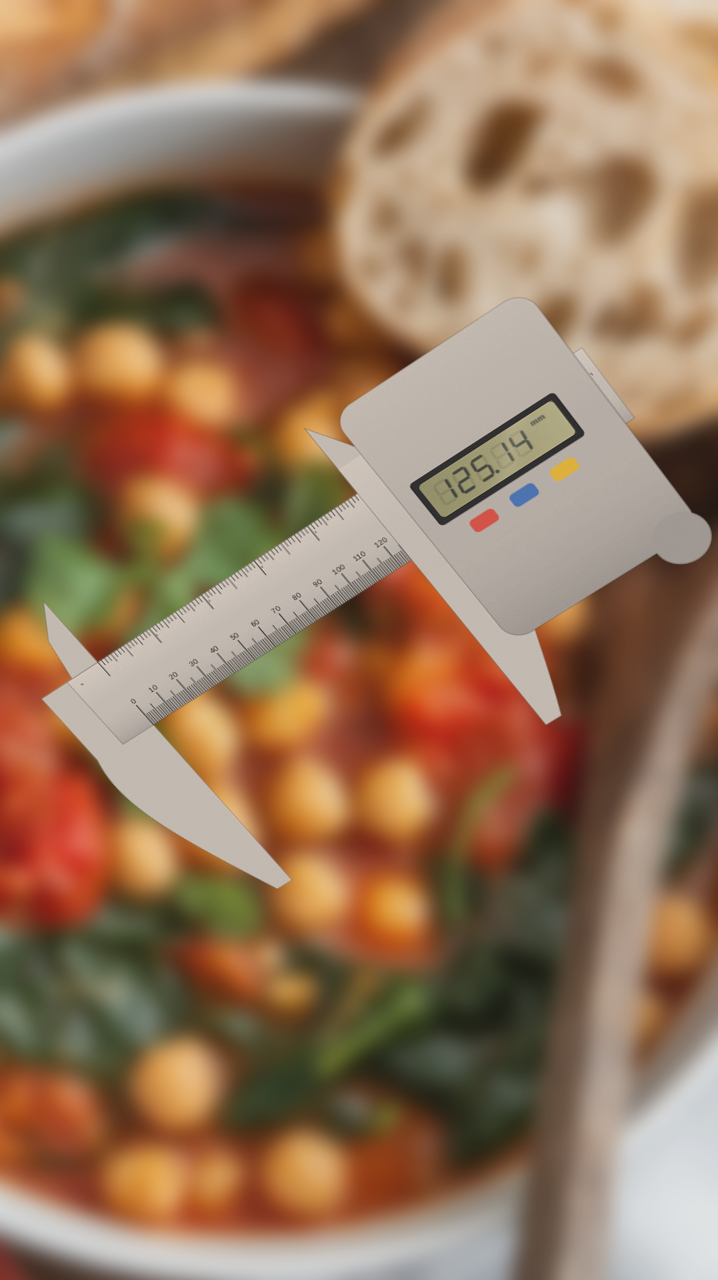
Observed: 125.14 mm
